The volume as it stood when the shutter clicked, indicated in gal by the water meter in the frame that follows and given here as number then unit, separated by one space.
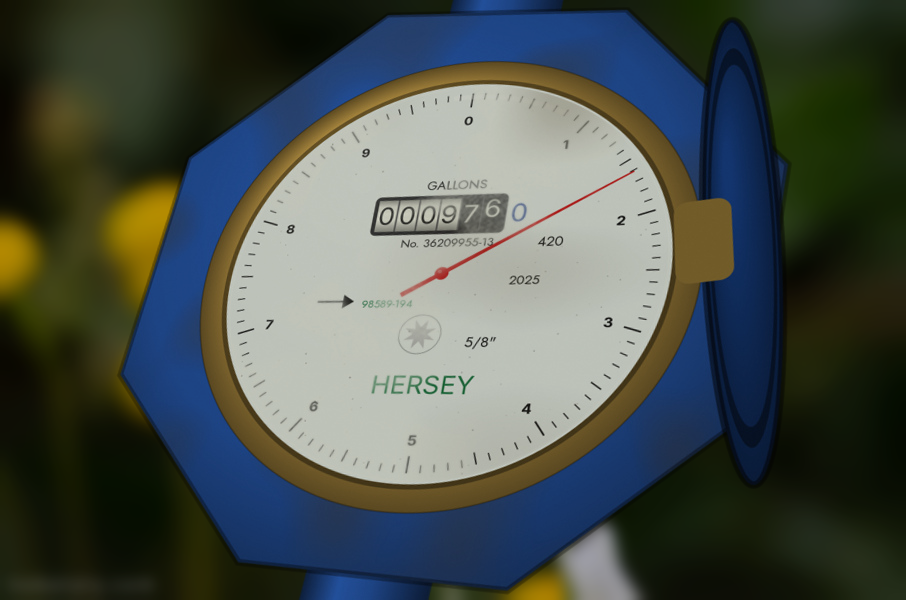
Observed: 9761.6 gal
